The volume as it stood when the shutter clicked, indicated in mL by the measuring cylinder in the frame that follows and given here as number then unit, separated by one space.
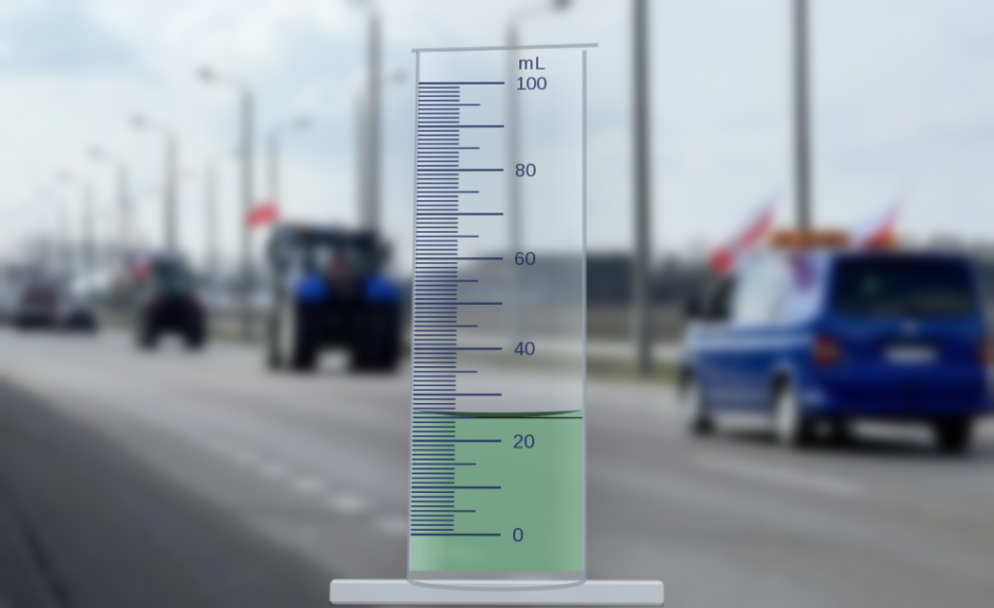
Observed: 25 mL
